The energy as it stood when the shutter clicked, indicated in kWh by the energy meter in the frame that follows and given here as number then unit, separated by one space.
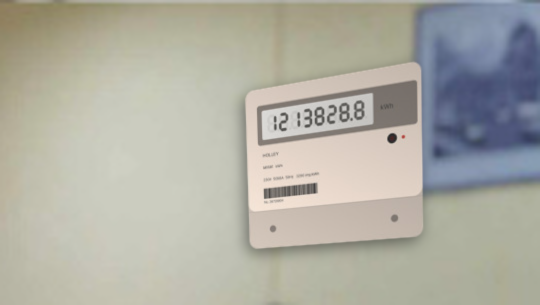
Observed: 1213828.8 kWh
